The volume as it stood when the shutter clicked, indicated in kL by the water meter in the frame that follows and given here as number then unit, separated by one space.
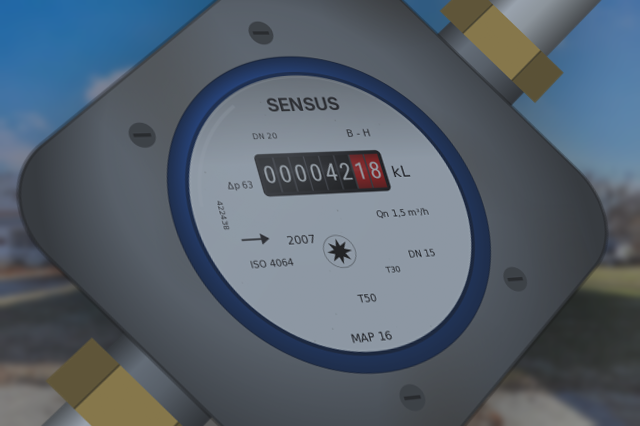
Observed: 42.18 kL
